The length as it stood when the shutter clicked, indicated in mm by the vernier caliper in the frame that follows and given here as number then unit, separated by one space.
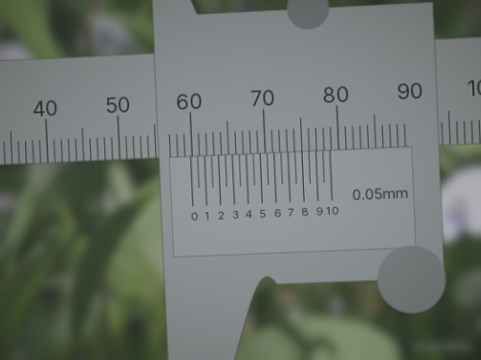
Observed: 59.8 mm
